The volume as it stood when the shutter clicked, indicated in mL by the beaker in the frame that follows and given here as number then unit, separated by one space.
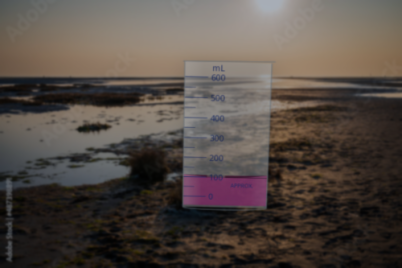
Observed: 100 mL
